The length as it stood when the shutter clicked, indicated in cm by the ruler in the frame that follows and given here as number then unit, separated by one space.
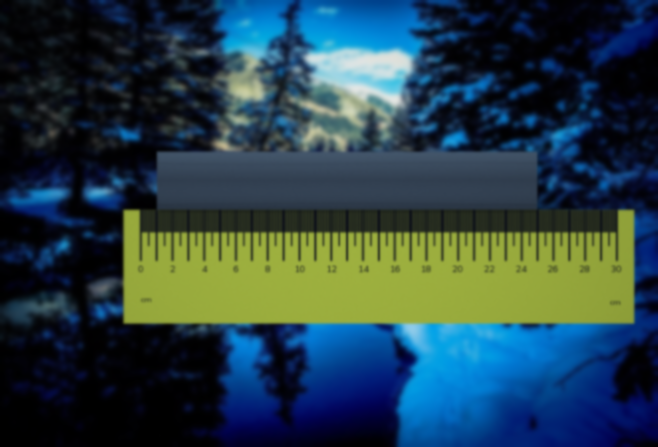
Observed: 24 cm
